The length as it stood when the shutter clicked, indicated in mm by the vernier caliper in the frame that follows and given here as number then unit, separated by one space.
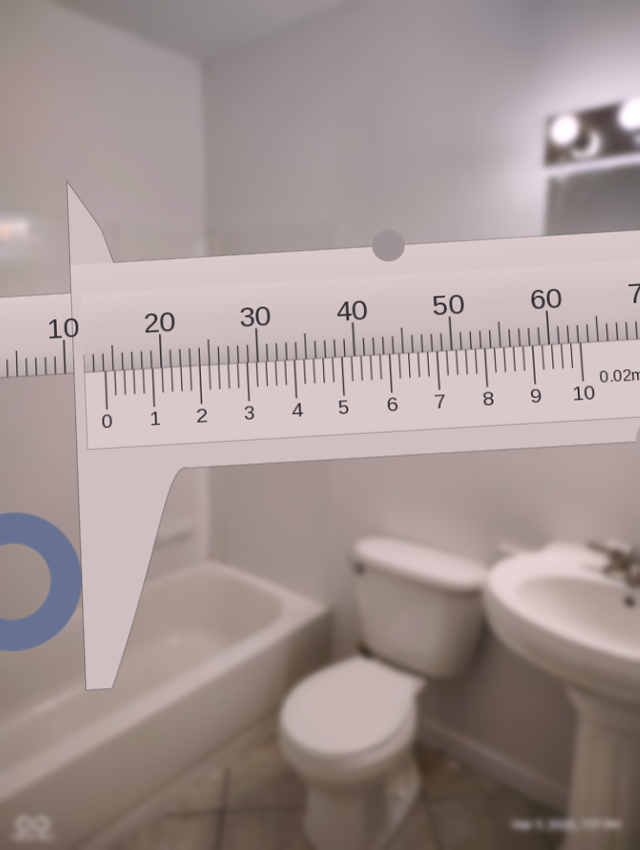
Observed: 14.2 mm
